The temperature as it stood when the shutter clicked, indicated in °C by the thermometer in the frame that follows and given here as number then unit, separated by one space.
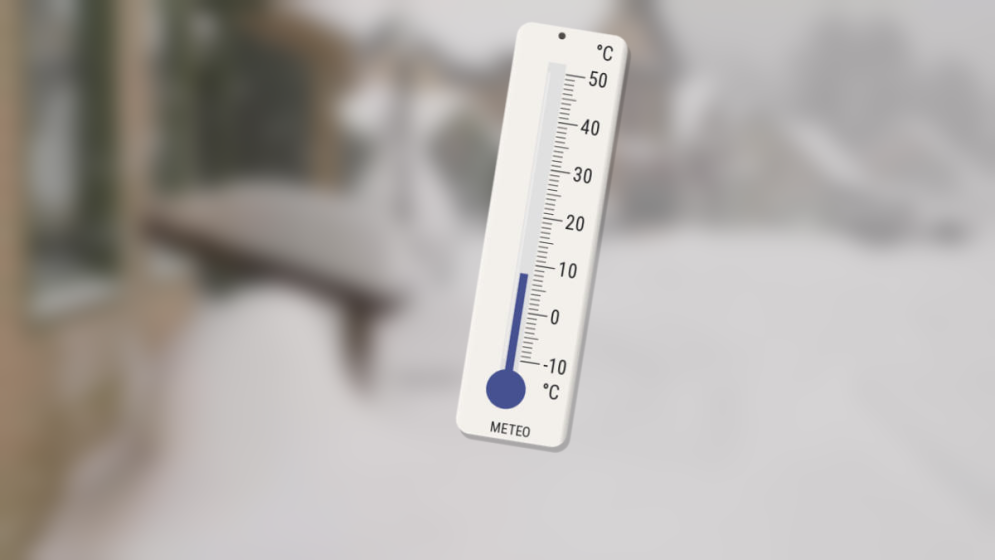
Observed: 8 °C
